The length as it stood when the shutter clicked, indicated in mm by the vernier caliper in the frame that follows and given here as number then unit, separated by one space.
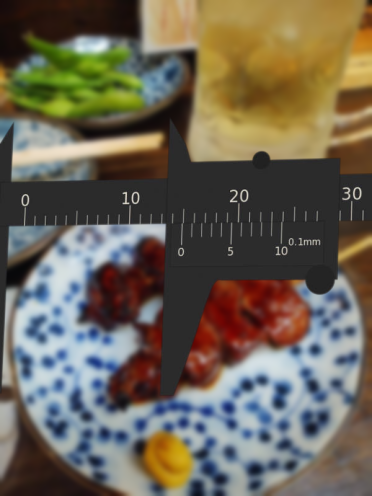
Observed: 14.9 mm
